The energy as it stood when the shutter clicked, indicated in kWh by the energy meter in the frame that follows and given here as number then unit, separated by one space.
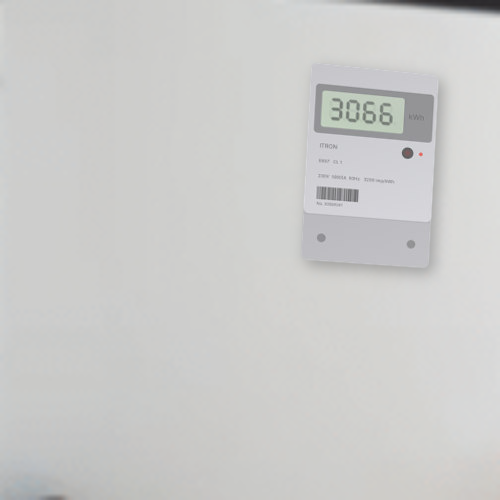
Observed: 3066 kWh
